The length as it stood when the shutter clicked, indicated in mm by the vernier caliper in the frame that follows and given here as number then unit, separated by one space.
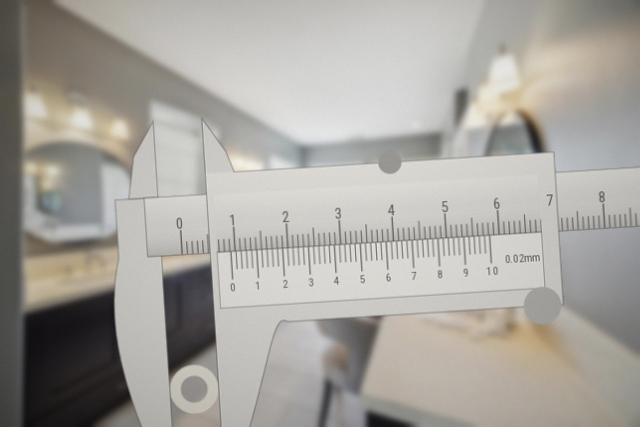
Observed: 9.2 mm
